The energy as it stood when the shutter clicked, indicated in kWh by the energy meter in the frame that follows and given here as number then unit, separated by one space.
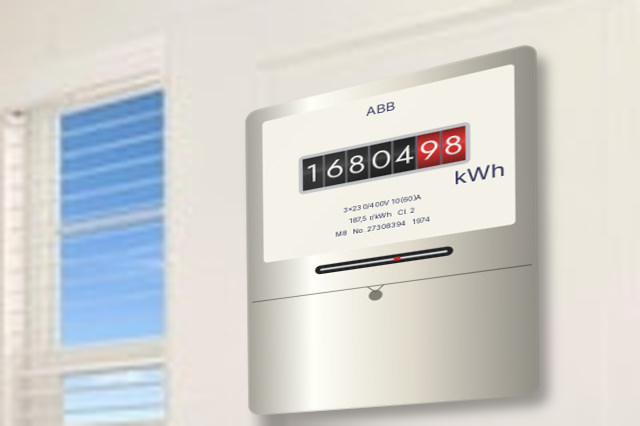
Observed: 16804.98 kWh
